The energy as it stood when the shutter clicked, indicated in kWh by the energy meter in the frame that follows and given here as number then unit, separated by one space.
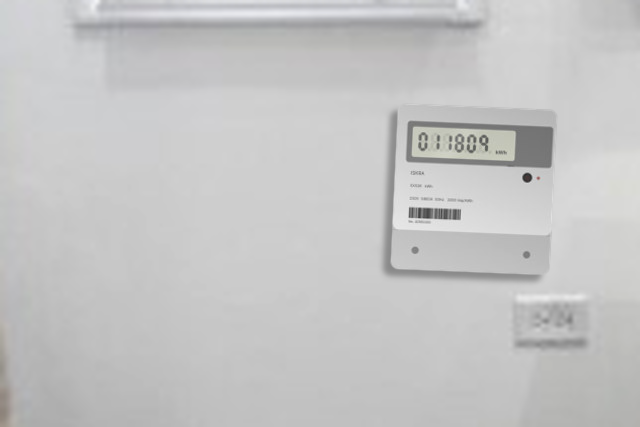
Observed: 11809 kWh
